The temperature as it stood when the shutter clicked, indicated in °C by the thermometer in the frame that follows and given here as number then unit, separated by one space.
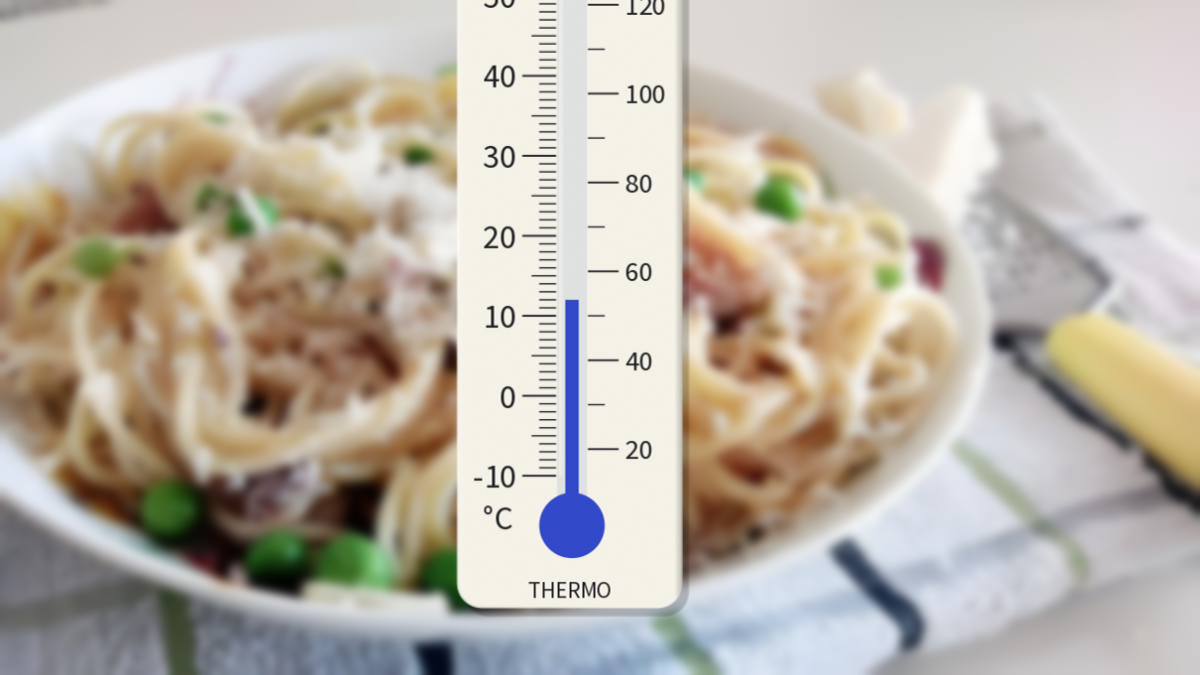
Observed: 12 °C
